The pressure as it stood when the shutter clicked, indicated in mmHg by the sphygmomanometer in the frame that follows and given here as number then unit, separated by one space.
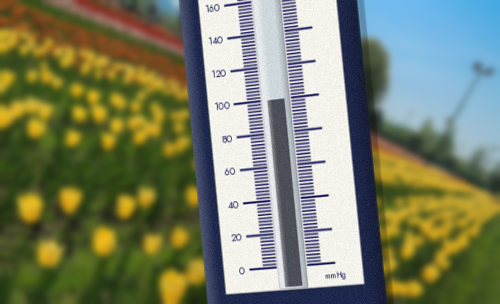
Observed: 100 mmHg
